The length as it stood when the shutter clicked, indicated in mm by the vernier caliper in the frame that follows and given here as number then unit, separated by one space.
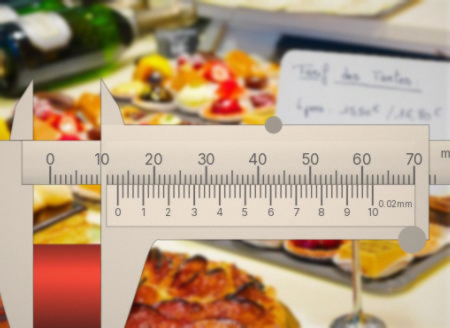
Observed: 13.0 mm
